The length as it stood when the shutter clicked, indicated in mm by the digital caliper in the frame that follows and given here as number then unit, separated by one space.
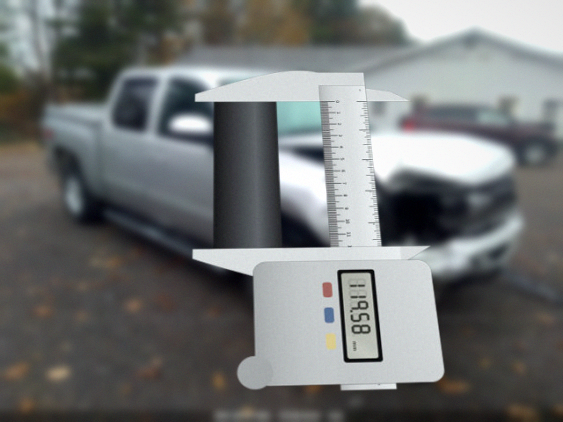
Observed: 119.58 mm
